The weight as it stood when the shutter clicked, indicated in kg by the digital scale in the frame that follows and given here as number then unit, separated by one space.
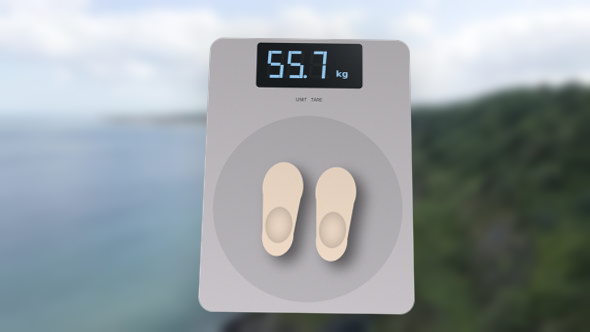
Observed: 55.7 kg
